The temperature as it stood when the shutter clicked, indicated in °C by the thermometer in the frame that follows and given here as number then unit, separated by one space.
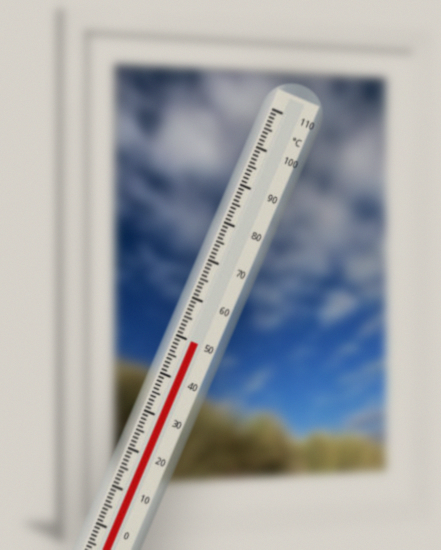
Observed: 50 °C
